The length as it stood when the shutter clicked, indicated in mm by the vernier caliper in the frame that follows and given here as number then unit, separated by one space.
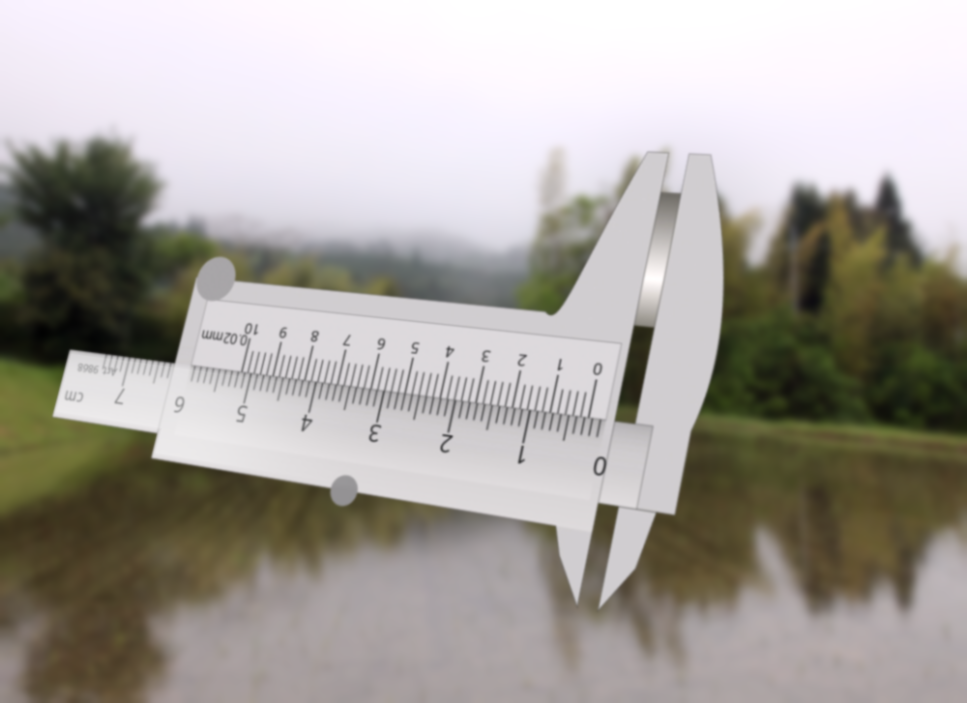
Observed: 2.5 mm
